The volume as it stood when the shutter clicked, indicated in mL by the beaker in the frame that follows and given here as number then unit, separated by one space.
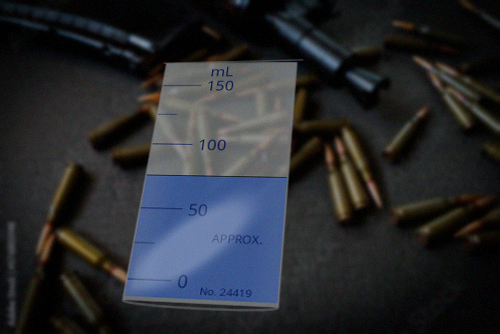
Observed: 75 mL
